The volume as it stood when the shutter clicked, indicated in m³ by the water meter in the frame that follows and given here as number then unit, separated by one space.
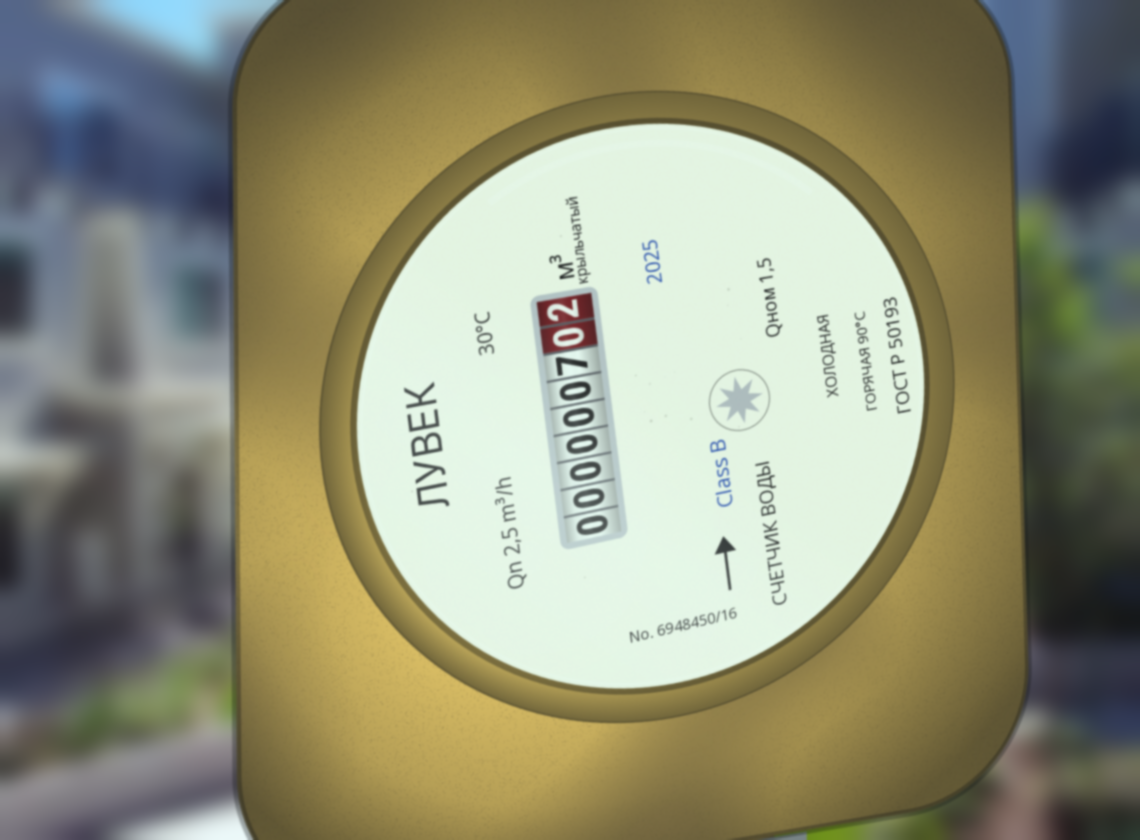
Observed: 7.02 m³
